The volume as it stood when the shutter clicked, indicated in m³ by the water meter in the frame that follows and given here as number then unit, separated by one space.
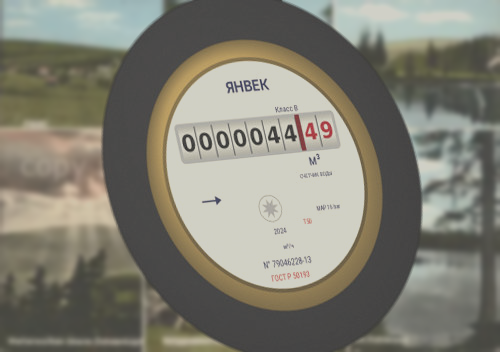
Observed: 44.49 m³
